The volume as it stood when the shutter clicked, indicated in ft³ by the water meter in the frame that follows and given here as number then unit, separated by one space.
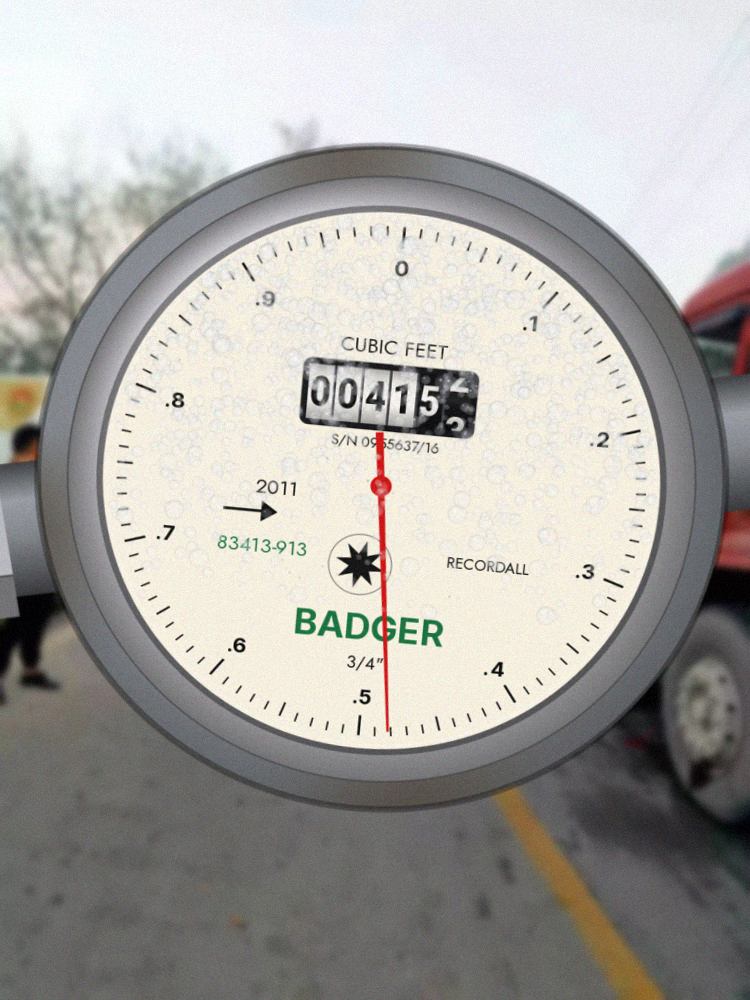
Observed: 4152.48 ft³
